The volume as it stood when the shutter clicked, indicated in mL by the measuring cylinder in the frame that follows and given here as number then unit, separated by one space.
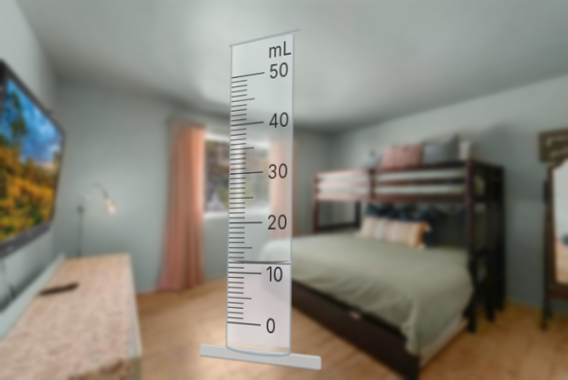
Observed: 12 mL
